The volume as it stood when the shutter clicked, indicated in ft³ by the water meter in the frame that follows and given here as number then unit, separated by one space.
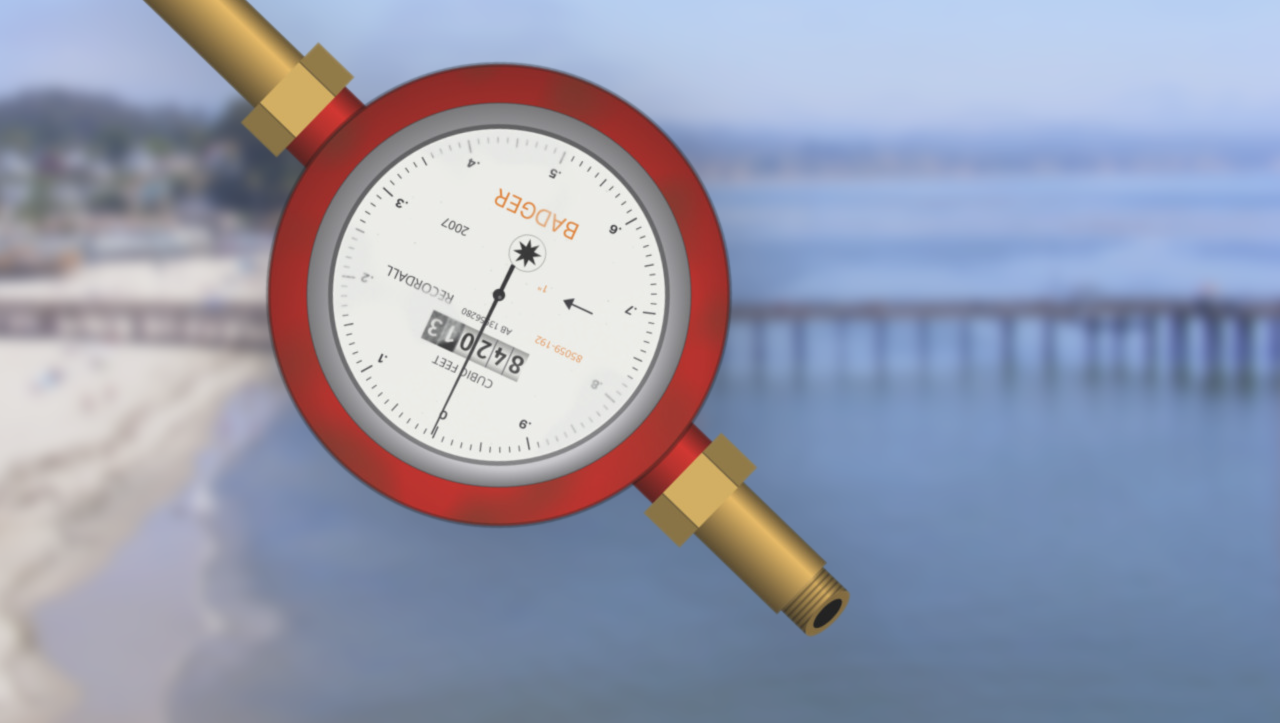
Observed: 842013.00 ft³
